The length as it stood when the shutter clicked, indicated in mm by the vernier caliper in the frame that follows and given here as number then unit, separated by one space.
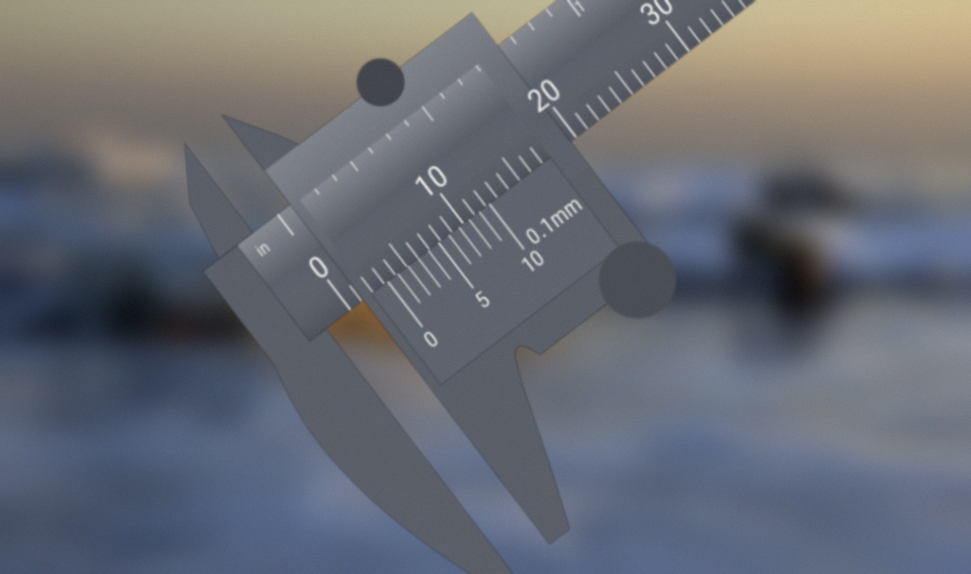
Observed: 3.3 mm
